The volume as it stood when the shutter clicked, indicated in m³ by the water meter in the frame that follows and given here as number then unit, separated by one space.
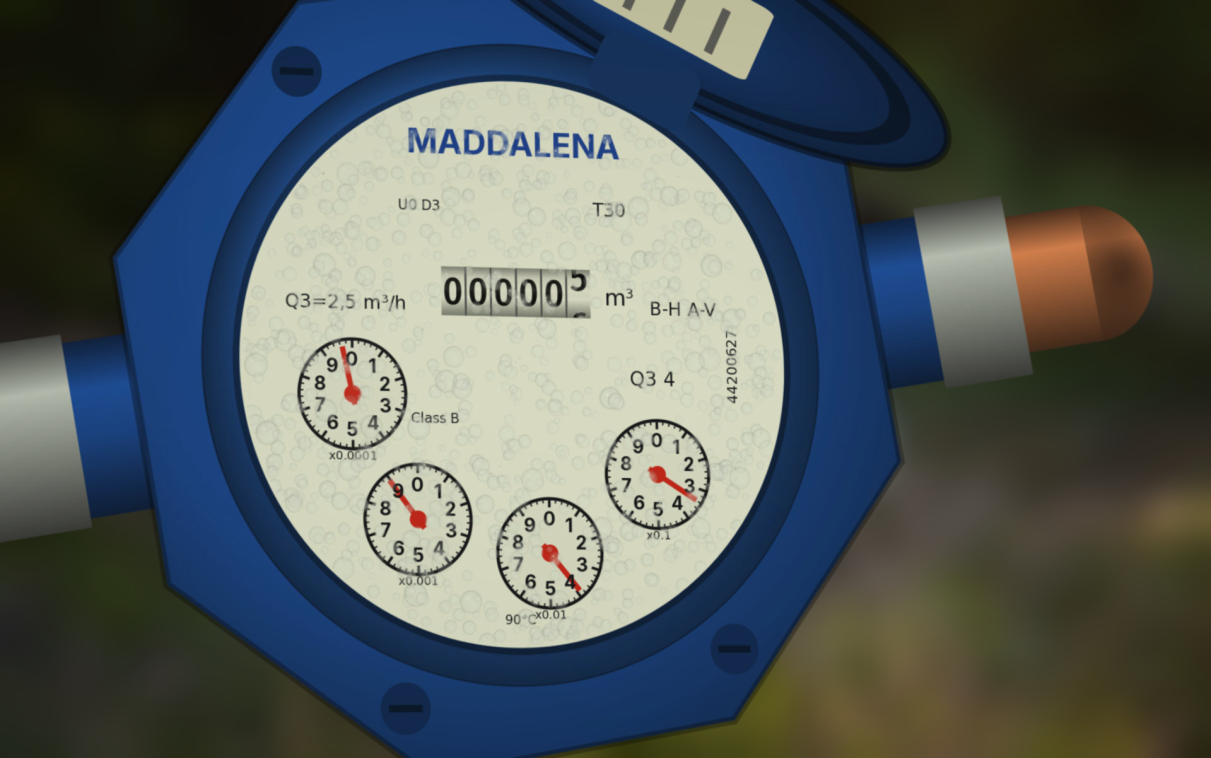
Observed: 5.3389 m³
